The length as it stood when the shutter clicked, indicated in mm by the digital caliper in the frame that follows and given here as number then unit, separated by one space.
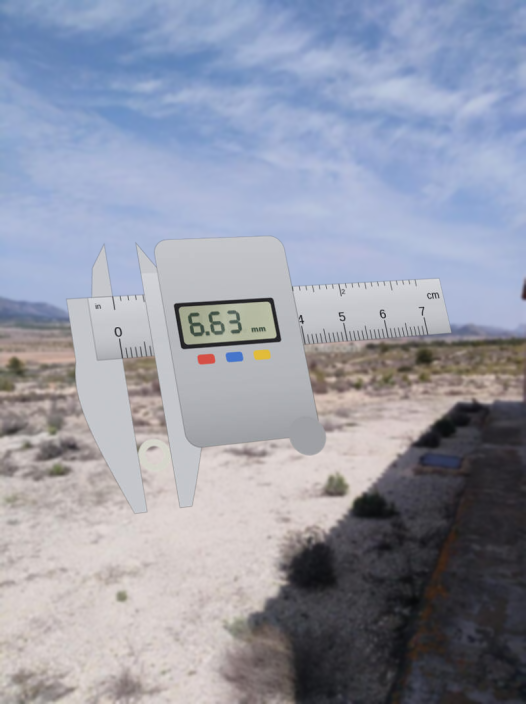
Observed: 6.63 mm
